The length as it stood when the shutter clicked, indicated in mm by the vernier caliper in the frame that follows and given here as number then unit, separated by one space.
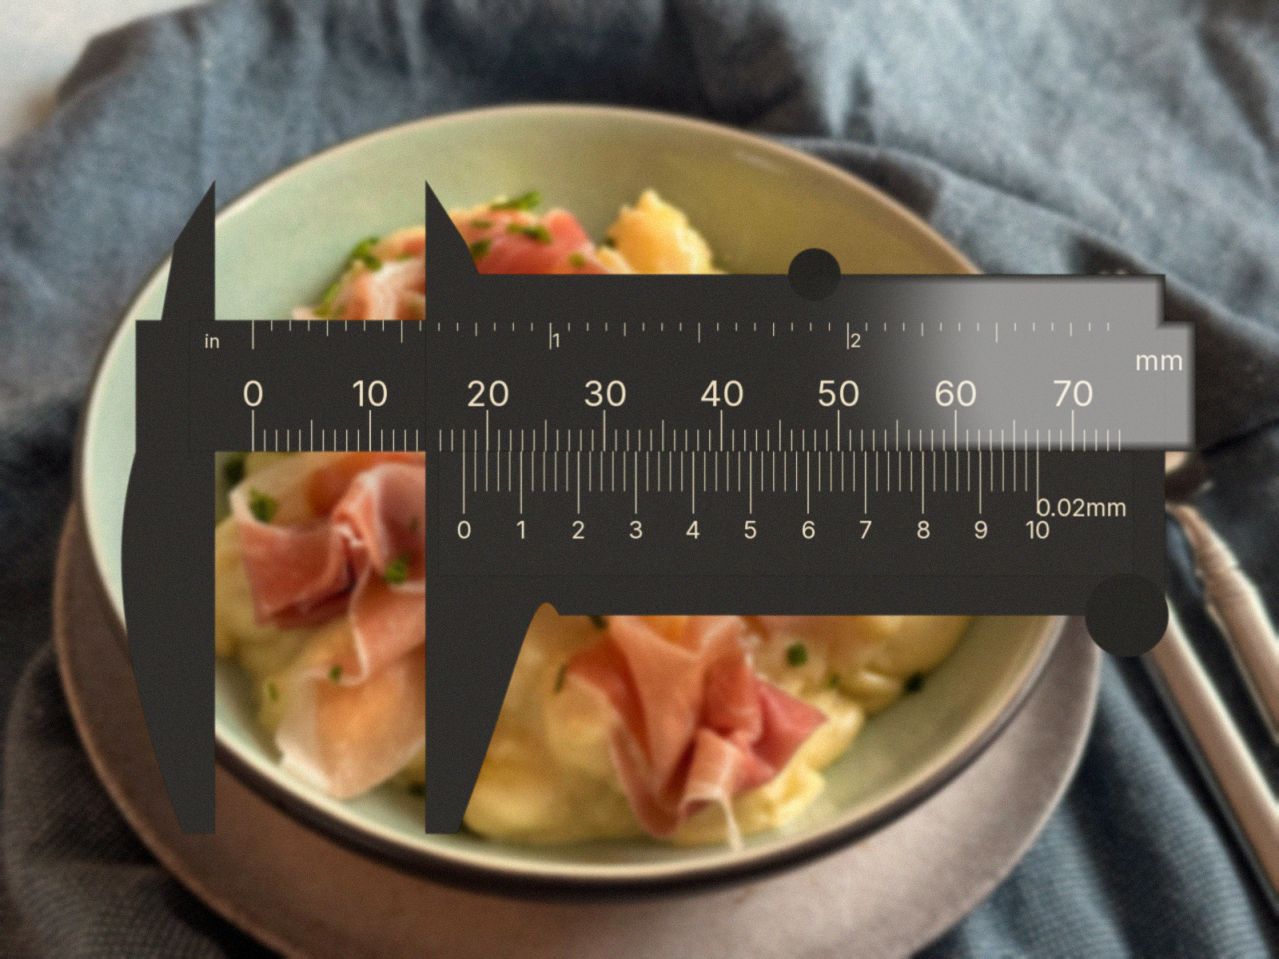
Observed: 18.0 mm
